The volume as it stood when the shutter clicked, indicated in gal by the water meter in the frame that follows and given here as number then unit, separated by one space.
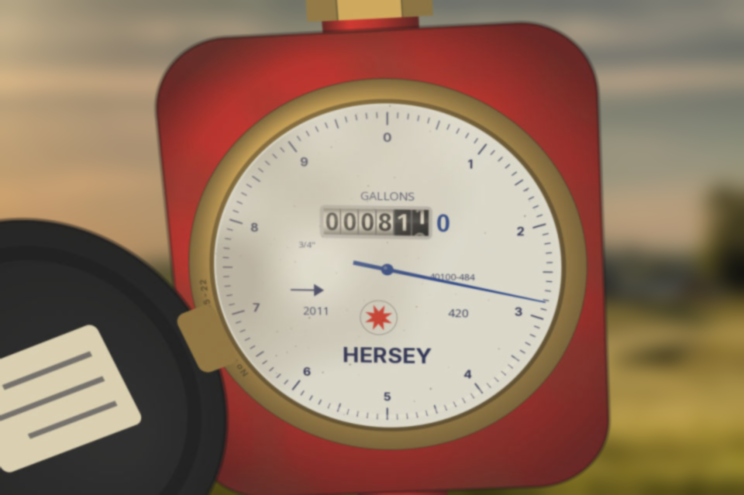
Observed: 8112.8 gal
